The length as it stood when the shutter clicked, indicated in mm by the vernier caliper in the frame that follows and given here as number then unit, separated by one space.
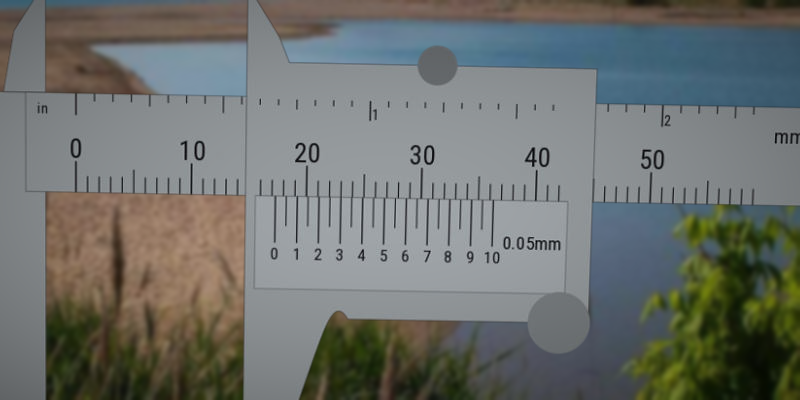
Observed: 17.3 mm
